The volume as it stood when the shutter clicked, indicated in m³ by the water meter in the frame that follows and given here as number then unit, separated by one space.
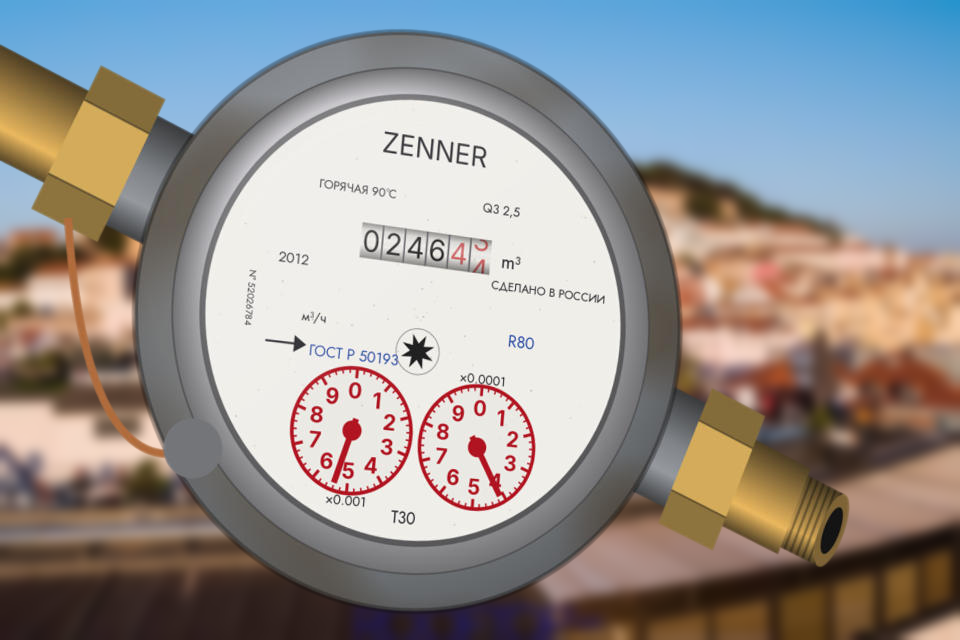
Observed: 246.4354 m³
